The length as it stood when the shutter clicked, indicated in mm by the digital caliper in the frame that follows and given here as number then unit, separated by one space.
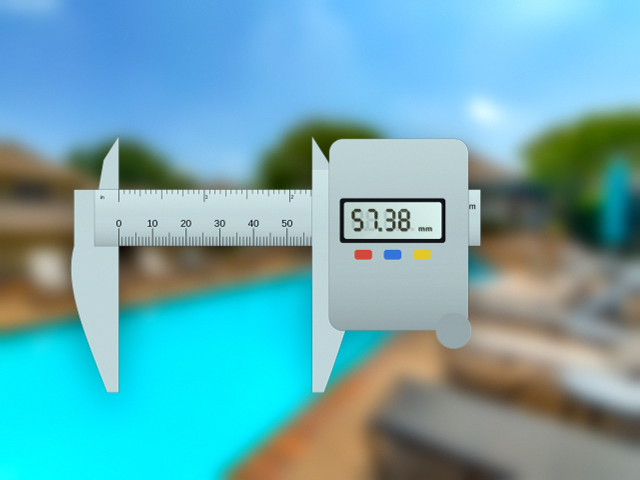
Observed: 57.38 mm
